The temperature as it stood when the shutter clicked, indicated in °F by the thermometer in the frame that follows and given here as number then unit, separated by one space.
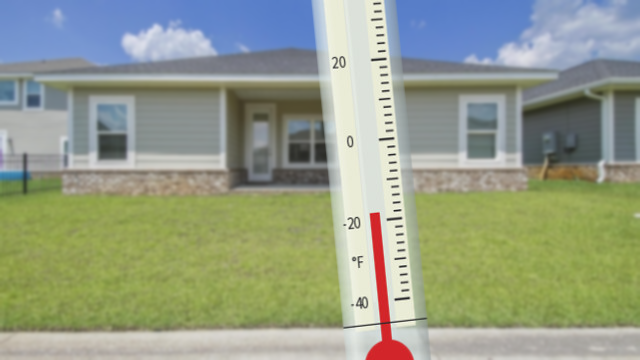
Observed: -18 °F
